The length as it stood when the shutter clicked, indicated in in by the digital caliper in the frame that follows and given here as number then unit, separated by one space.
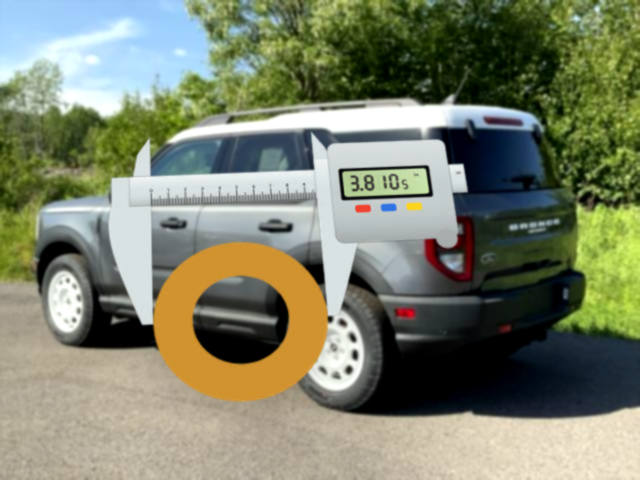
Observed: 3.8105 in
